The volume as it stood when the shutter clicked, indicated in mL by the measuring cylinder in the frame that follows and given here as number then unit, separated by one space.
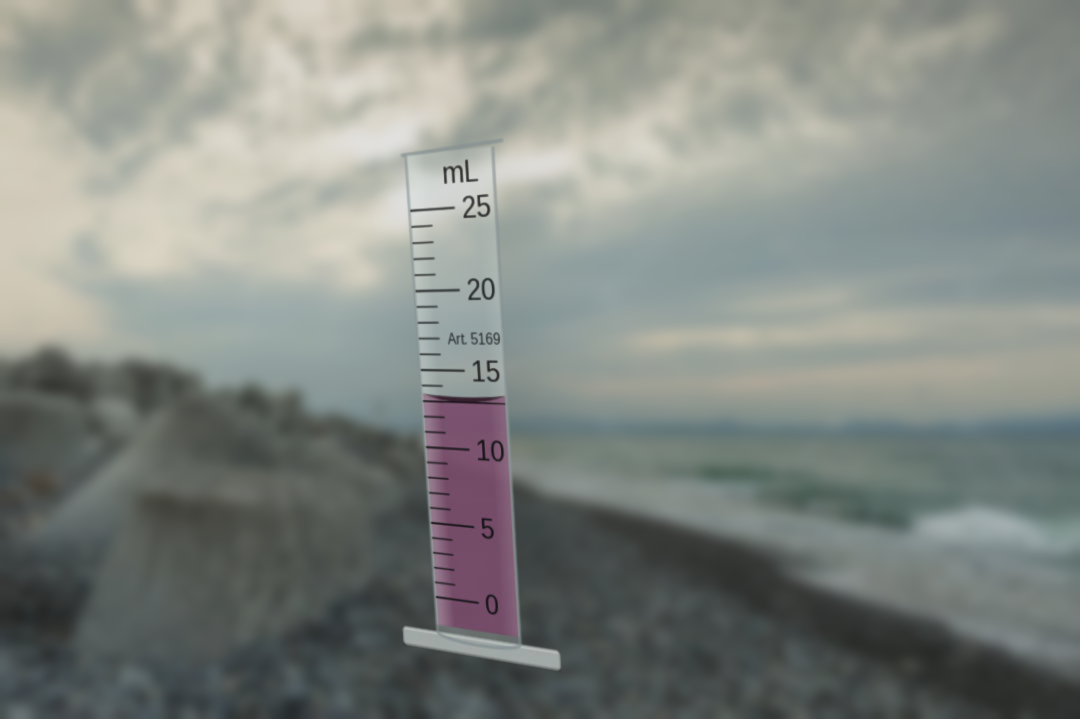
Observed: 13 mL
